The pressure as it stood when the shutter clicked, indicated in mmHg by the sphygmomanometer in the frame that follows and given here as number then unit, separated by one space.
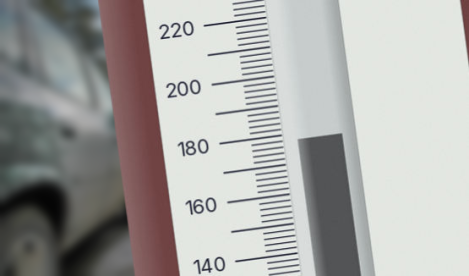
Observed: 178 mmHg
